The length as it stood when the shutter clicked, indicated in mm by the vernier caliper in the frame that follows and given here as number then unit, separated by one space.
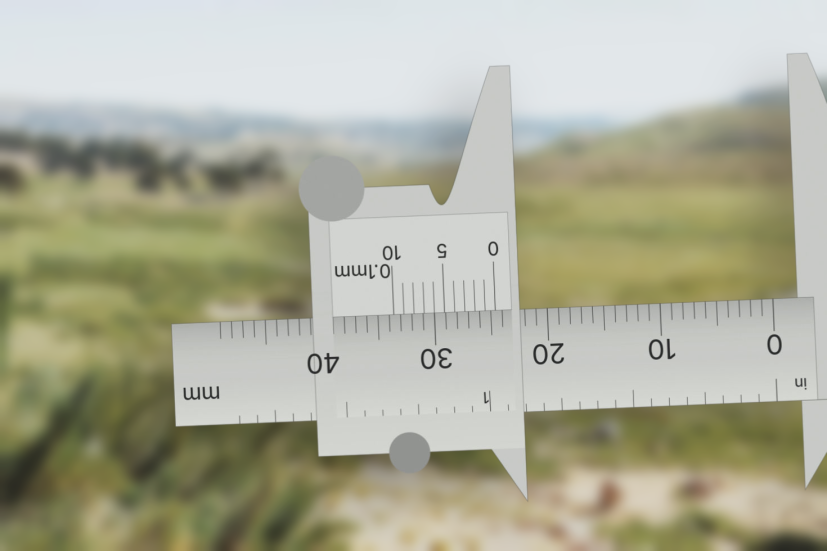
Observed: 24.6 mm
